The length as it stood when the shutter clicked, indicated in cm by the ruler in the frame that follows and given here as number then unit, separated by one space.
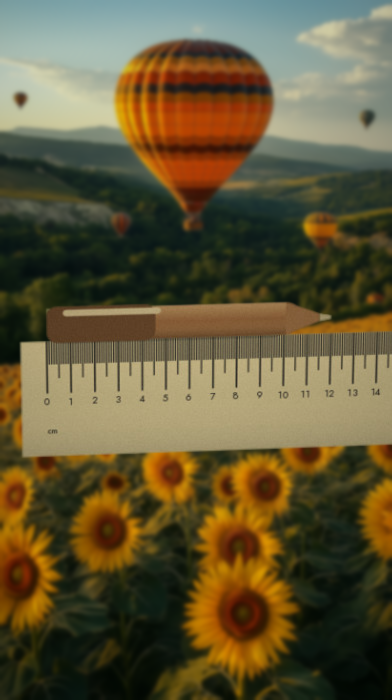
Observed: 12 cm
